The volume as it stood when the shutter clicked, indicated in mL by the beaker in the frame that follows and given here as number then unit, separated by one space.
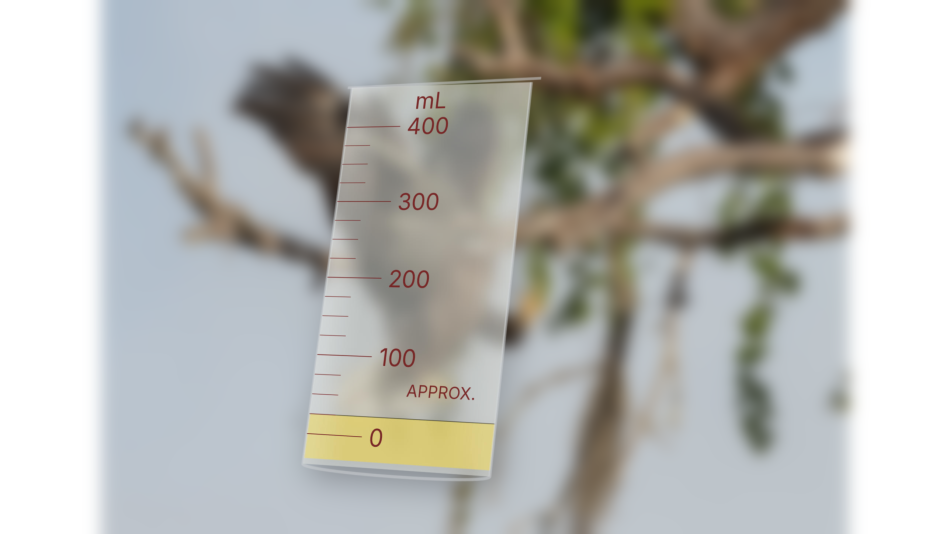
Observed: 25 mL
